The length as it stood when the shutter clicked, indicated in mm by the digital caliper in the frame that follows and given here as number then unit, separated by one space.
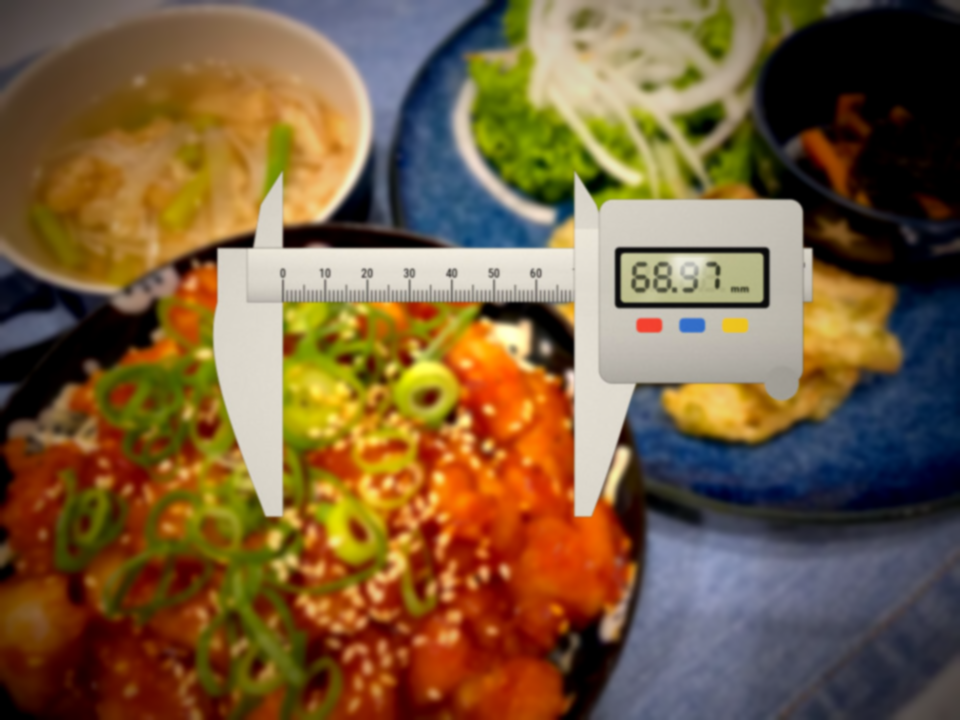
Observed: 68.97 mm
